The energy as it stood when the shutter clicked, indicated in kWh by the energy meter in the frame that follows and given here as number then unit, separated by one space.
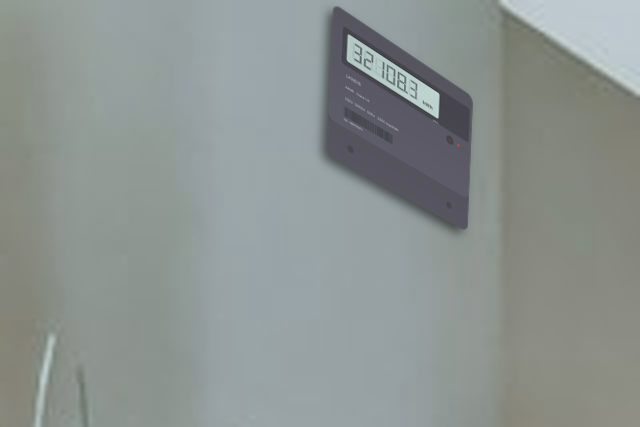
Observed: 32108.3 kWh
